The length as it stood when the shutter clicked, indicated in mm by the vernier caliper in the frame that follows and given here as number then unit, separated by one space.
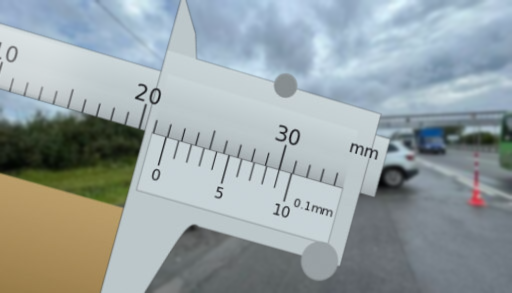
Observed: 21.9 mm
